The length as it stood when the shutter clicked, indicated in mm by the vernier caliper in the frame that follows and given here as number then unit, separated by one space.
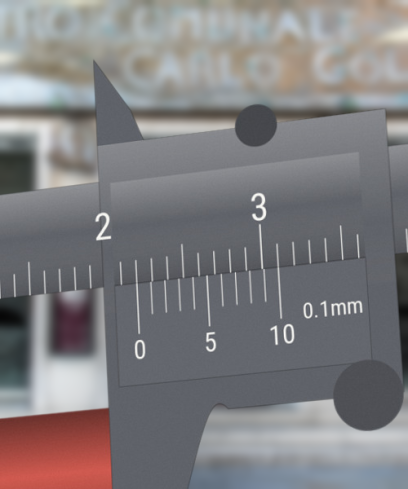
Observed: 22.0 mm
